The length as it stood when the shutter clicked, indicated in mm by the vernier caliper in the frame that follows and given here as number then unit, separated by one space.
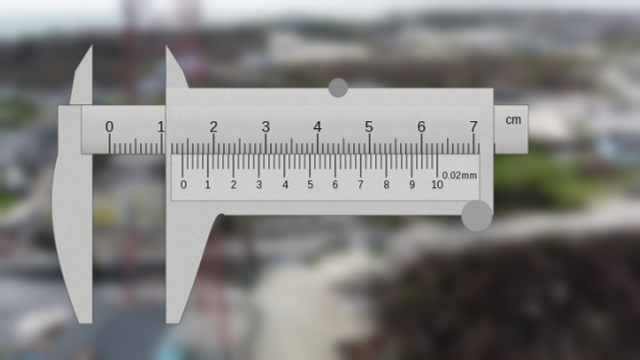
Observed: 14.0 mm
